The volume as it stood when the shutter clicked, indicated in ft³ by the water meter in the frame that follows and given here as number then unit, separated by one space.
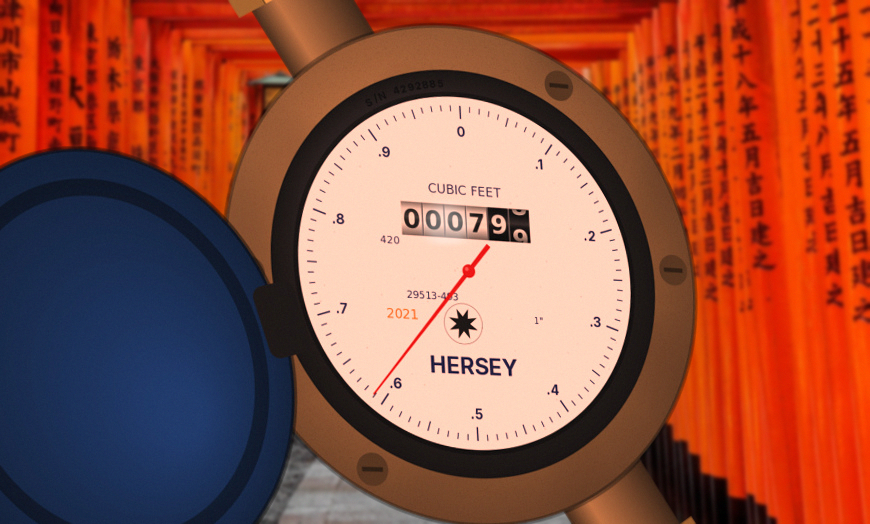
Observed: 798.61 ft³
